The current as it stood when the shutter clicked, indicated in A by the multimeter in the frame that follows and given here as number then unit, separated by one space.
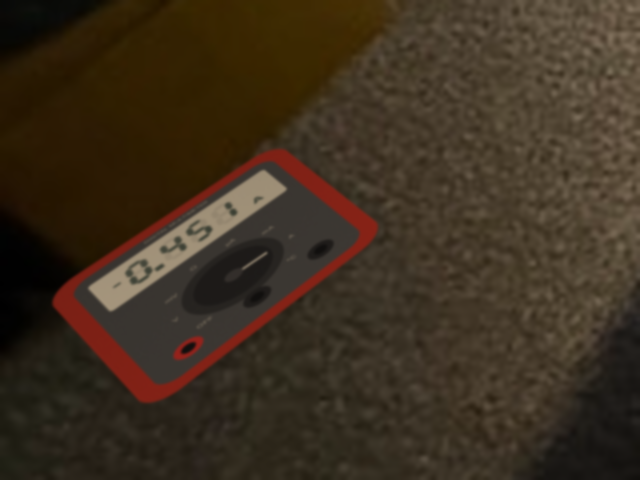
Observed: -0.451 A
